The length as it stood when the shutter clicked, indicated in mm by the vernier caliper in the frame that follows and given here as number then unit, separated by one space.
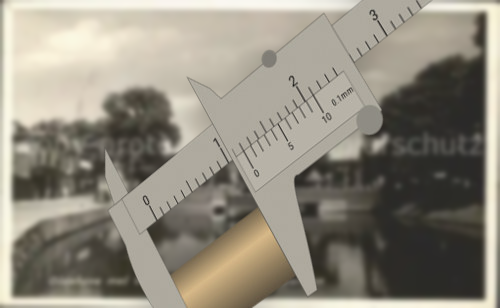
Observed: 12.0 mm
